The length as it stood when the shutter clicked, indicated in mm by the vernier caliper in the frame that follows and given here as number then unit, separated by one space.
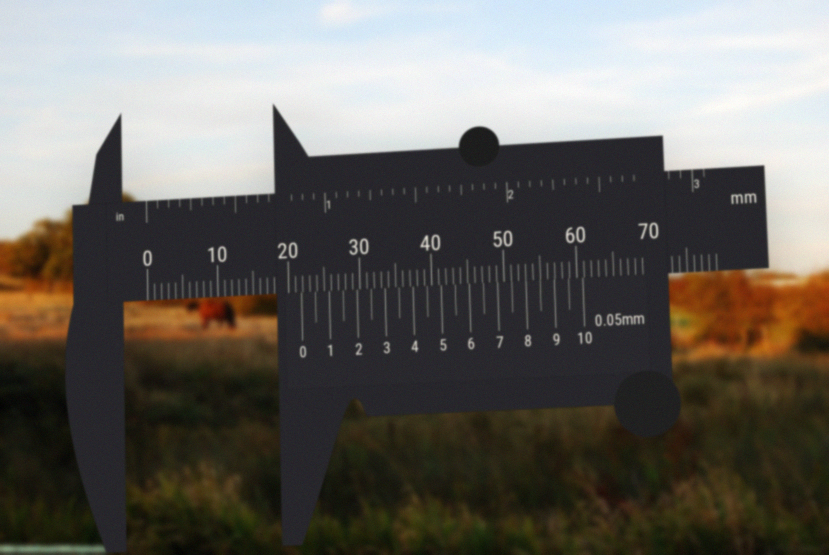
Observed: 21.8 mm
